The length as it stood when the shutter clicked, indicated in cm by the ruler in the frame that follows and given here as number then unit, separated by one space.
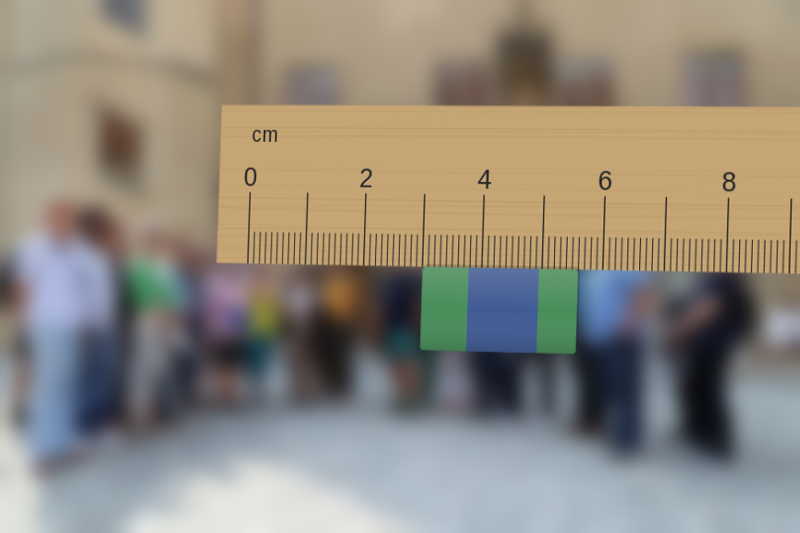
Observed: 2.6 cm
